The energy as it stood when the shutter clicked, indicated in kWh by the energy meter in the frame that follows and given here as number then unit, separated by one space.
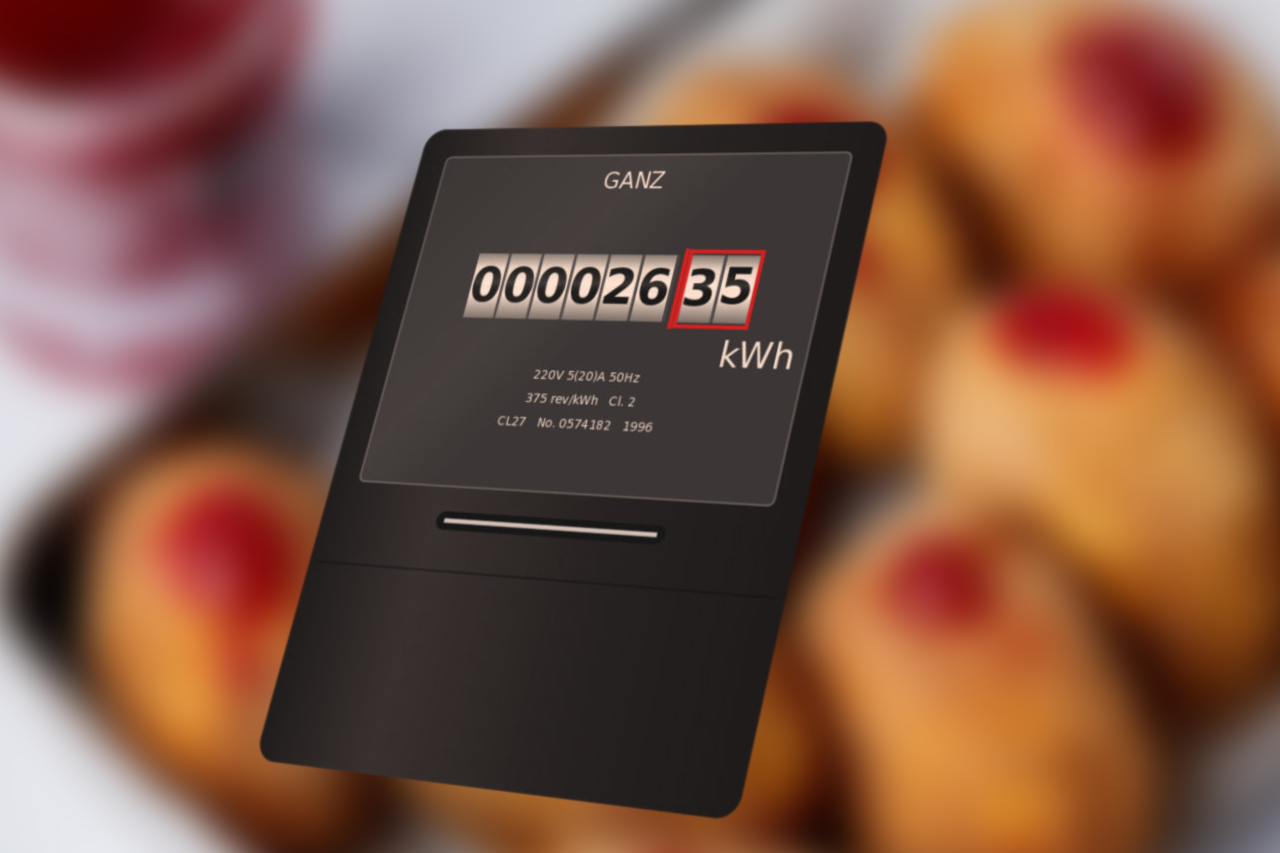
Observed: 26.35 kWh
